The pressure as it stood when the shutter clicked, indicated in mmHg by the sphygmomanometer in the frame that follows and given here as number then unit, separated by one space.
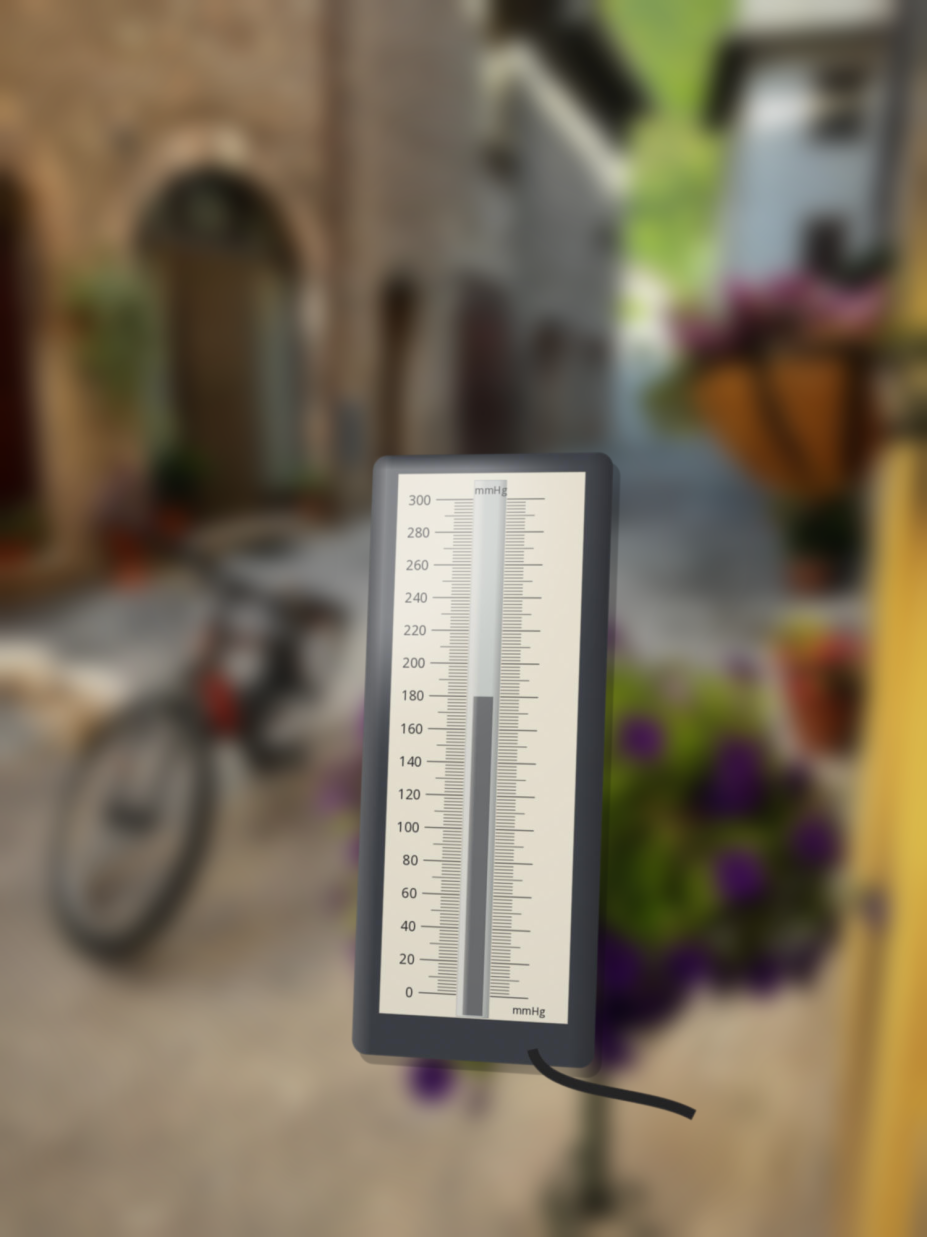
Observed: 180 mmHg
